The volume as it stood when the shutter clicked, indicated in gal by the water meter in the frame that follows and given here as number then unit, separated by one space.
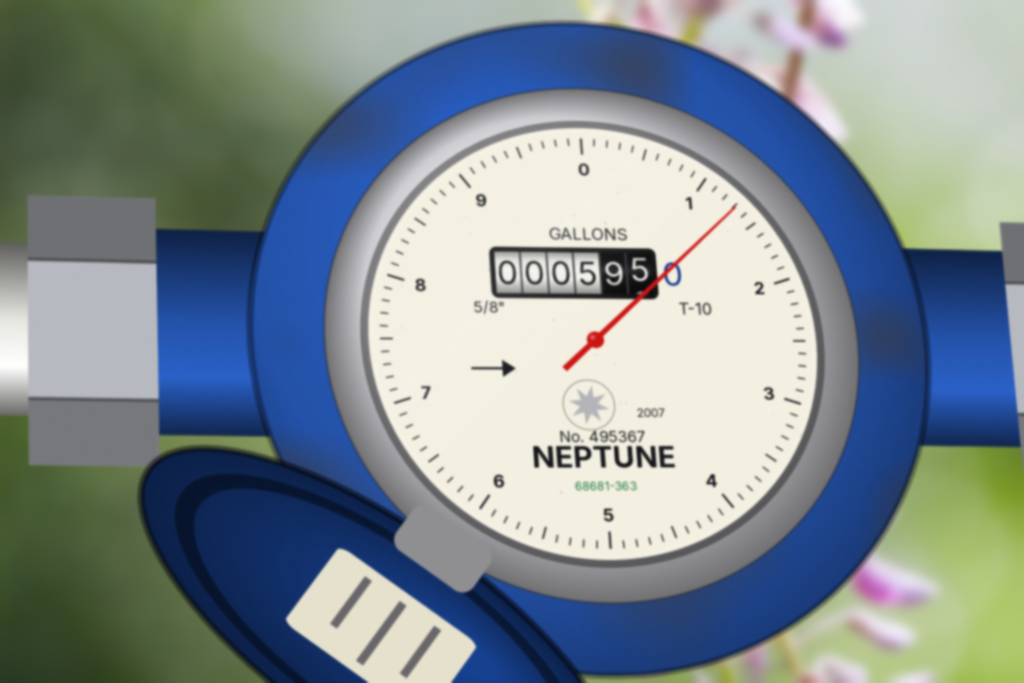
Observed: 5951.3 gal
